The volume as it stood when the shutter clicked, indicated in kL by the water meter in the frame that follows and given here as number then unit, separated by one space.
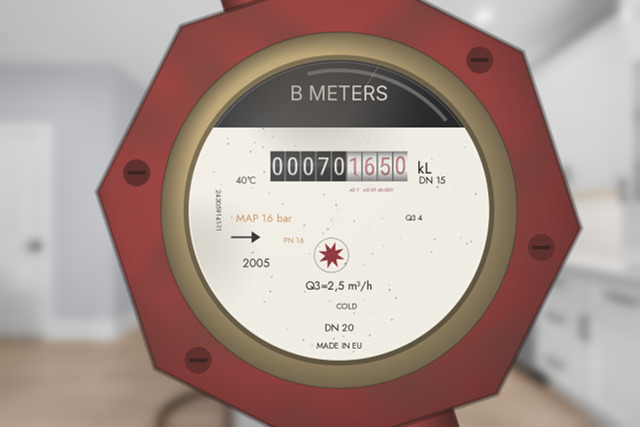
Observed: 70.1650 kL
